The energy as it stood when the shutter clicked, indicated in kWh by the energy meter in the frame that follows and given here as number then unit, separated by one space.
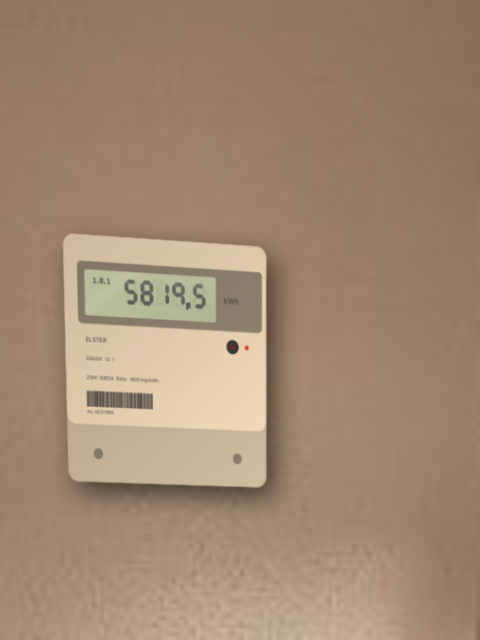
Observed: 5819.5 kWh
